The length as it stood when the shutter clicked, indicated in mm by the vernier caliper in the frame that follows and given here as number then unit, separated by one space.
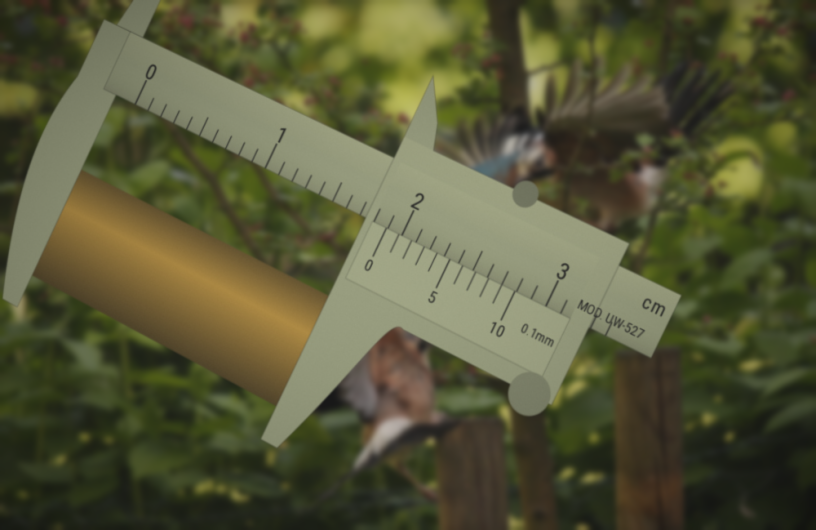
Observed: 18.9 mm
